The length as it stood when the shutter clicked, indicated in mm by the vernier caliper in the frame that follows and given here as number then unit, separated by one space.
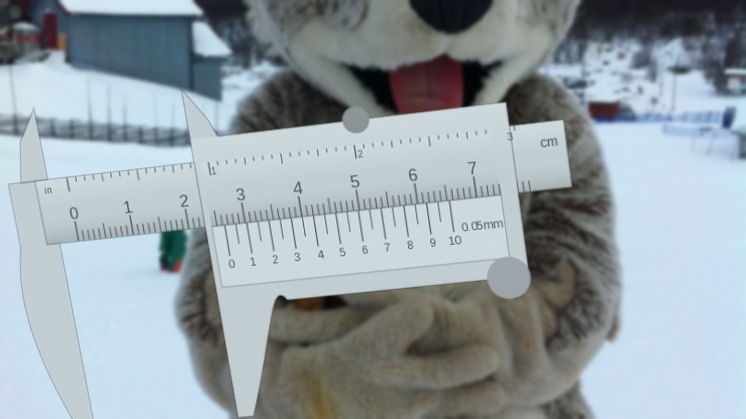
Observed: 26.4 mm
